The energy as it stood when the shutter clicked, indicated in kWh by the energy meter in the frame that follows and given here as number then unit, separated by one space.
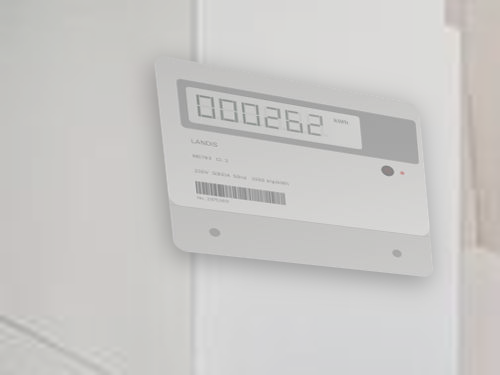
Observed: 262 kWh
